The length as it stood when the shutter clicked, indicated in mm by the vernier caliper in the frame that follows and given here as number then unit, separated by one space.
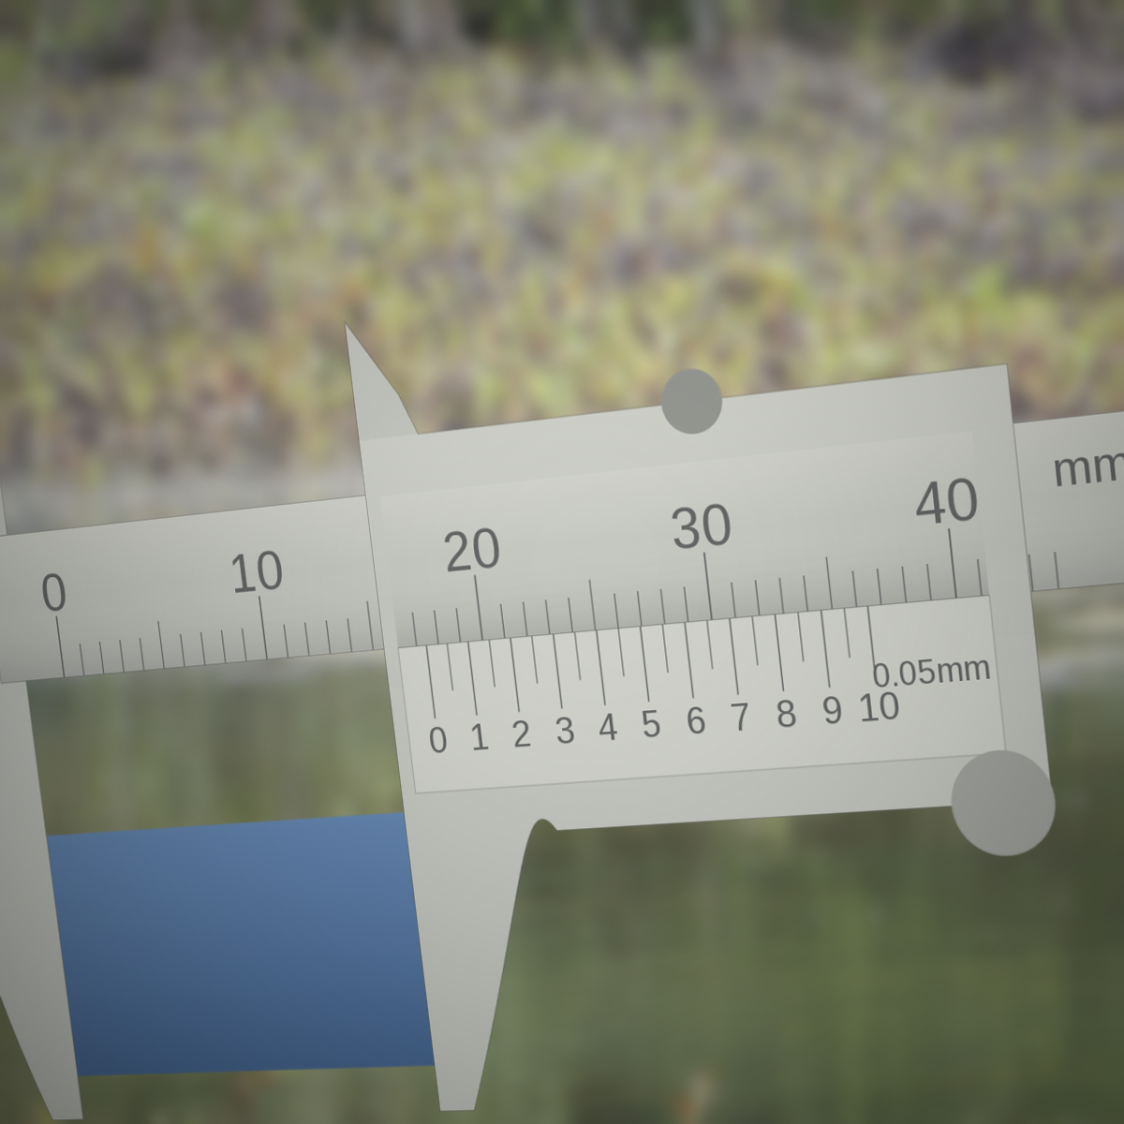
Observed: 17.45 mm
